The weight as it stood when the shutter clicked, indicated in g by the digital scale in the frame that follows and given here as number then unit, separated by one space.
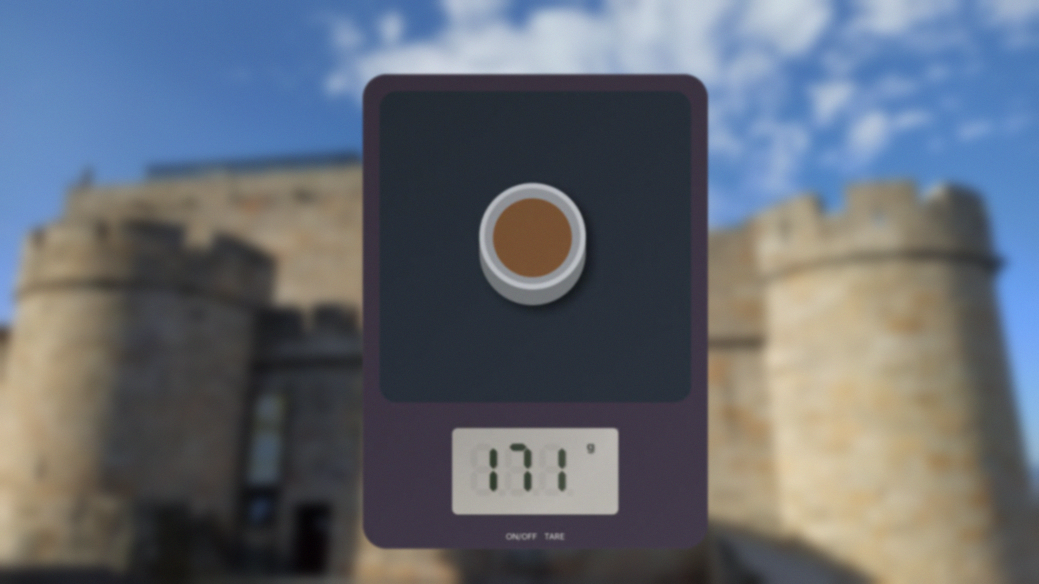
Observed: 171 g
